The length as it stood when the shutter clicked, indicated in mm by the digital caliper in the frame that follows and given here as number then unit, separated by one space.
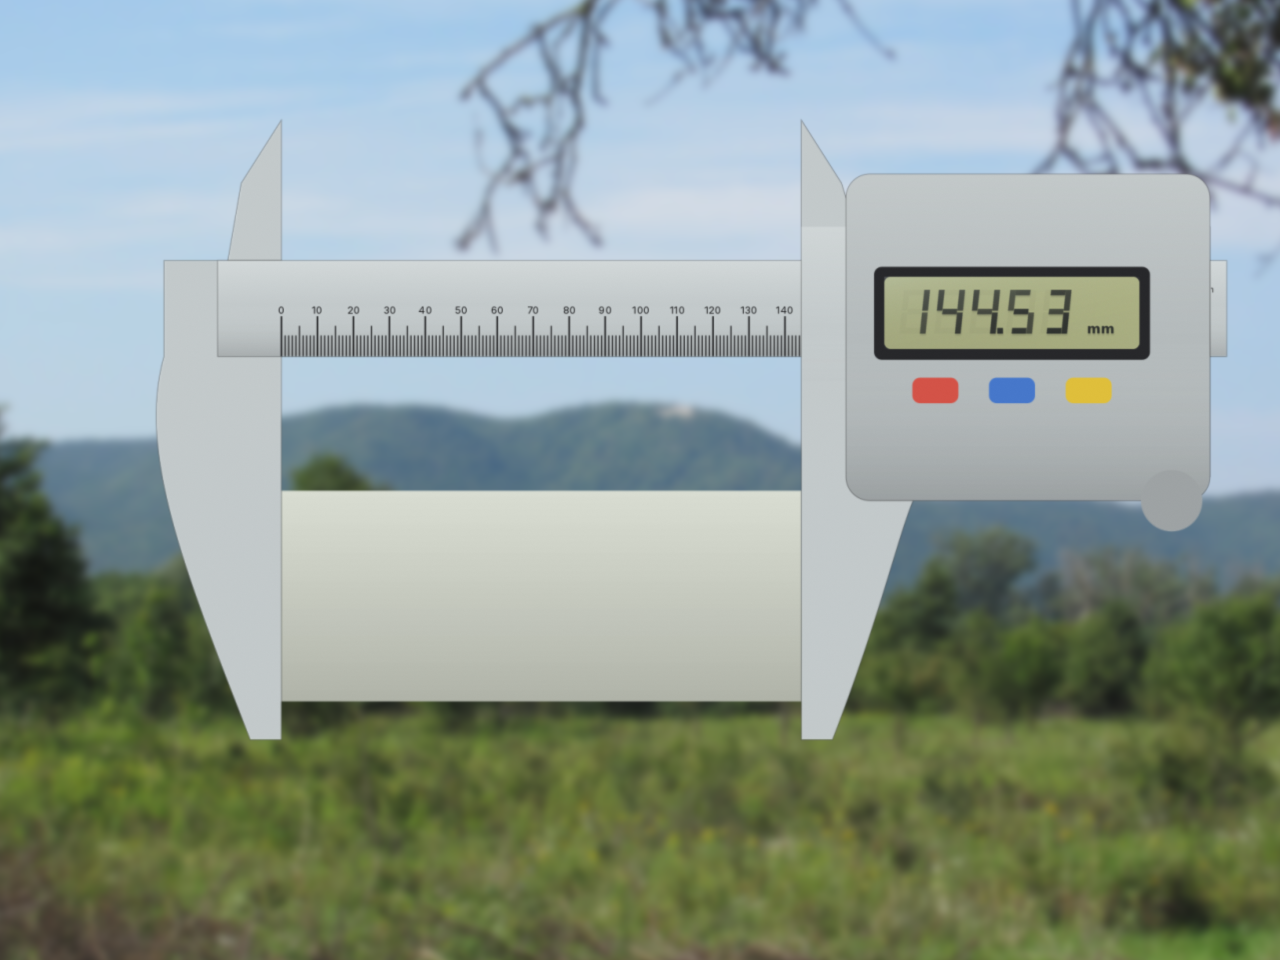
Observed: 144.53 mm
